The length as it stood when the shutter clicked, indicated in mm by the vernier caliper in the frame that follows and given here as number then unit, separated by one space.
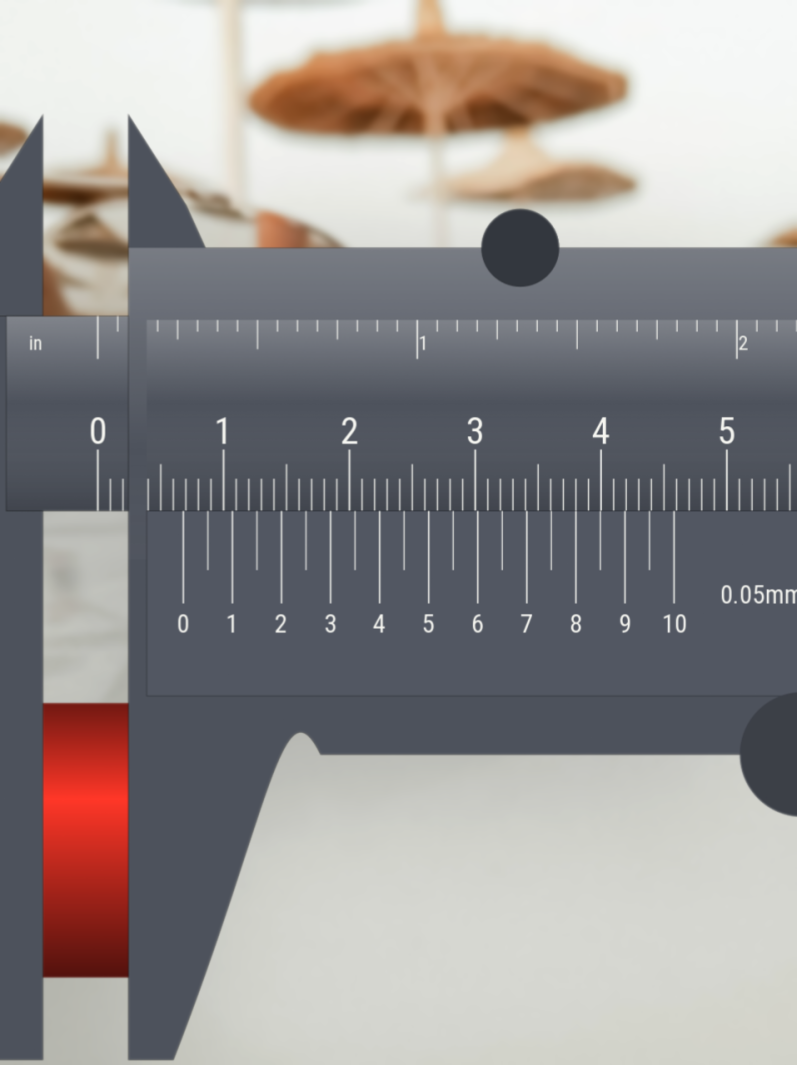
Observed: 6.8 mm
